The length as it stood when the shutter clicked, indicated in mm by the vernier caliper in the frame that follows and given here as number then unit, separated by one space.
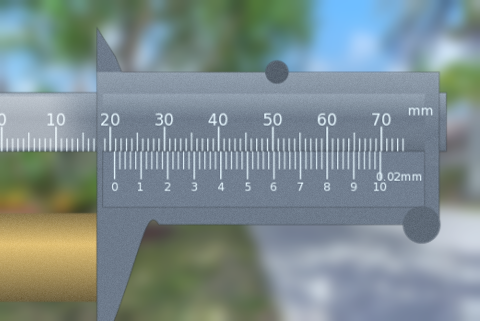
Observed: 20.8 mm
